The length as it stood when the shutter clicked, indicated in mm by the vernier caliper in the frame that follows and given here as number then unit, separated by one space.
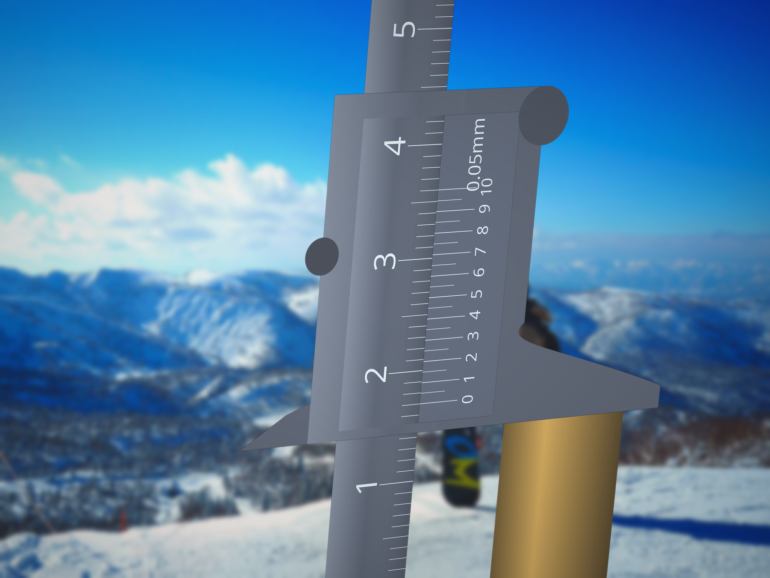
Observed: 17.0 mm
